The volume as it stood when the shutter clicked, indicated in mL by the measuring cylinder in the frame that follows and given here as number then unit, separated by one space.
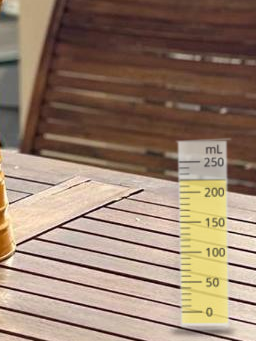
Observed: 220 mL
